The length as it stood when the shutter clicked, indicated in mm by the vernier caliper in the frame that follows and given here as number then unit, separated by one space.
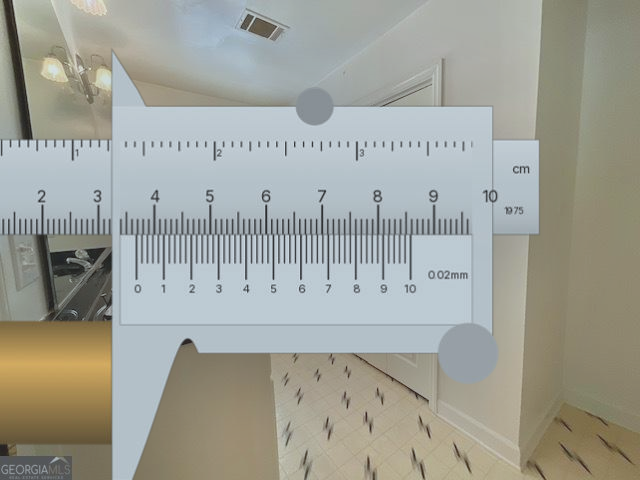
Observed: 36.8 mm
